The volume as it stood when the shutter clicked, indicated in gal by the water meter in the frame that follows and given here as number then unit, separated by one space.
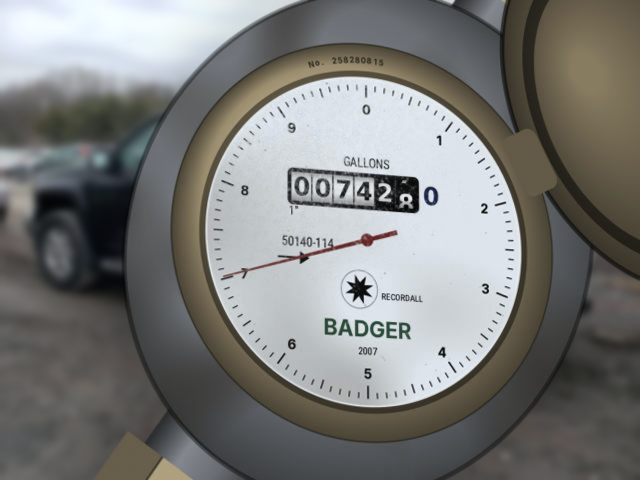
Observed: 74277.0 gal
